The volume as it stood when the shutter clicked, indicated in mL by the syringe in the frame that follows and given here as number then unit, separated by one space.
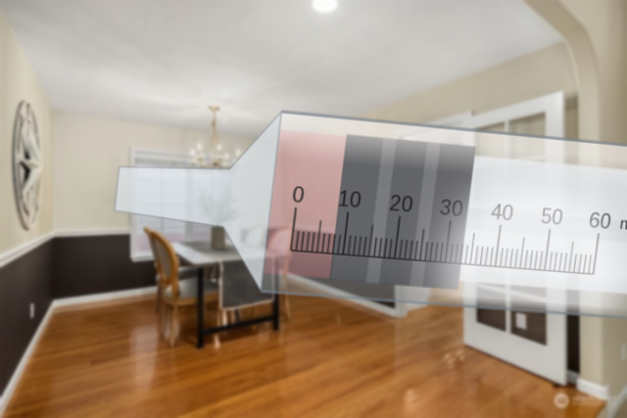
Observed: 8 mL
